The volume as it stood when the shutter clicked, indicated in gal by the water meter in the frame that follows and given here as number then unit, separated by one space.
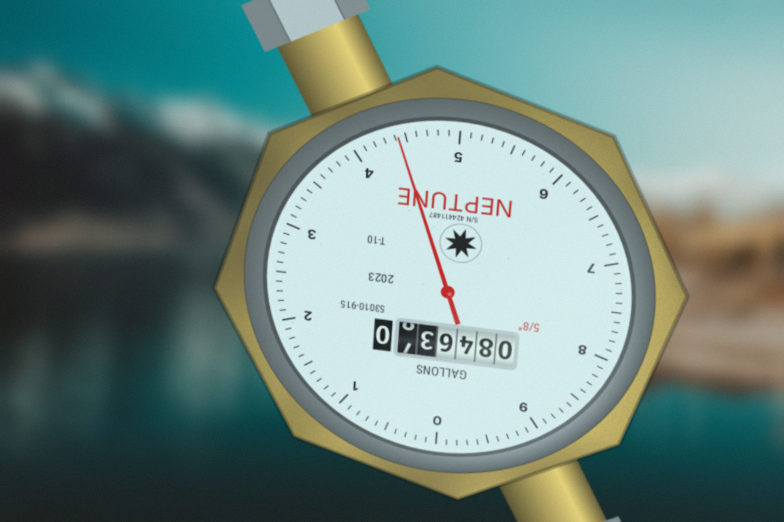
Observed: 846374.4 gal
